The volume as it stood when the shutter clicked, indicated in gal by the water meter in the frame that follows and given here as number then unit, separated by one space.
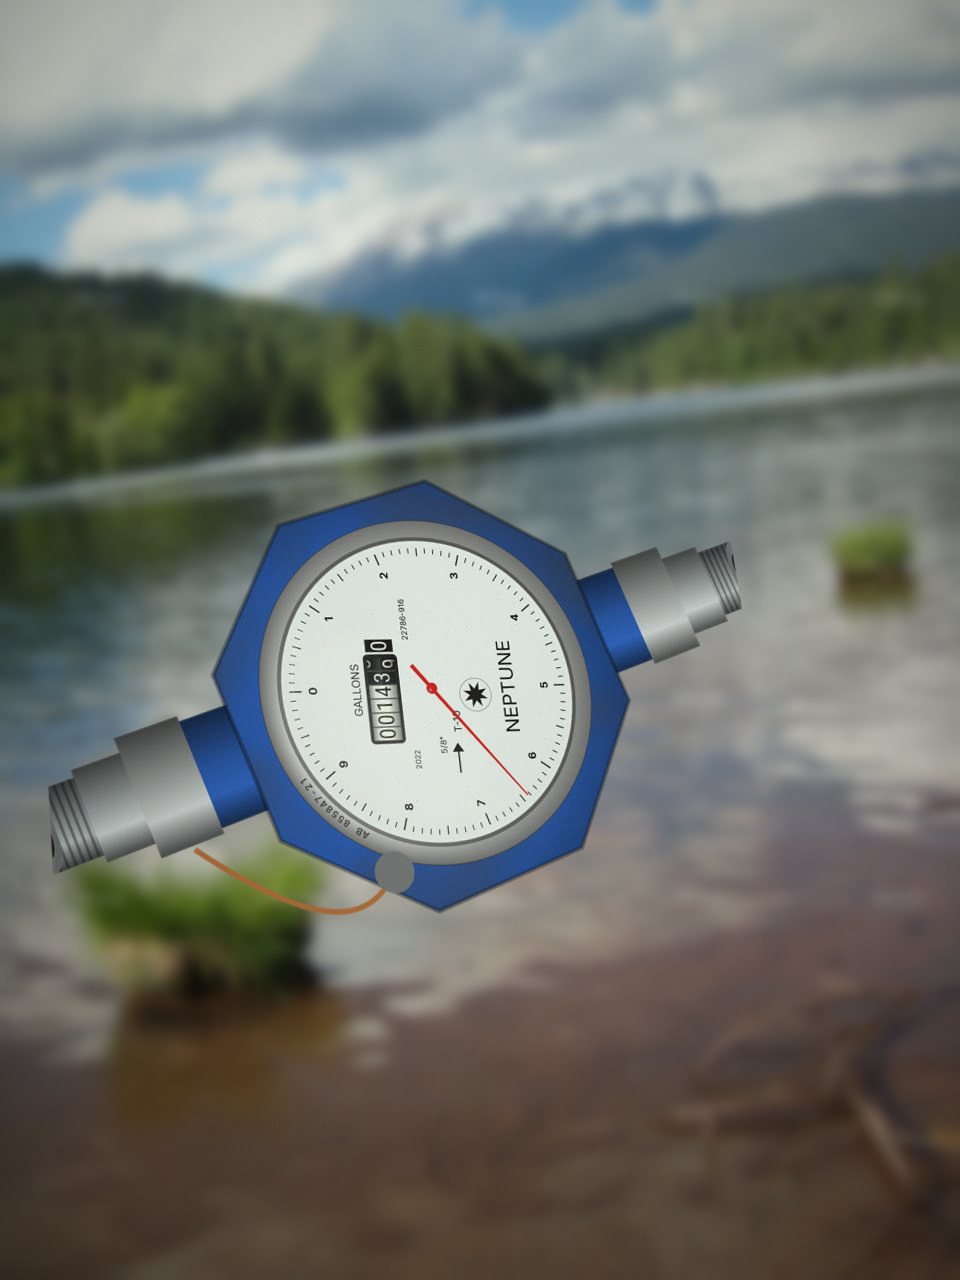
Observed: 14386.4 gal
